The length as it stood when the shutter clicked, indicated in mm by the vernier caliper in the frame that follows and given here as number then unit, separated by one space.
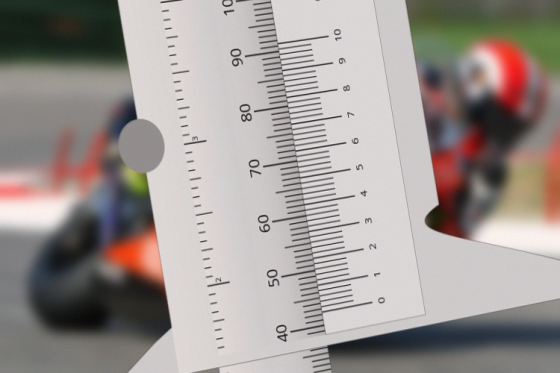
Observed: 42.4 mm
